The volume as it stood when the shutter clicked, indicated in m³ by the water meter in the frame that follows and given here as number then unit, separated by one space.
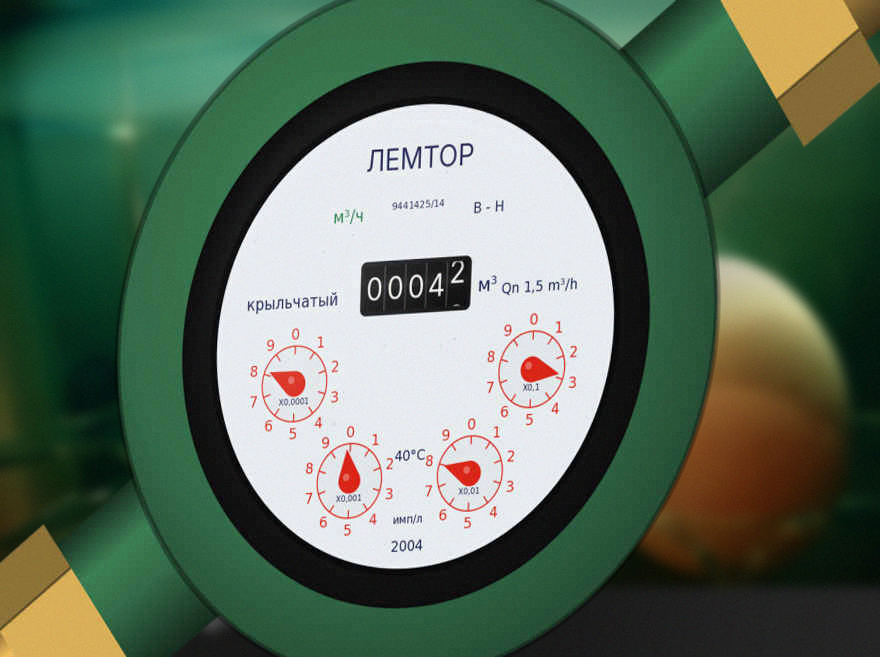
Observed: 42.2798 m³
